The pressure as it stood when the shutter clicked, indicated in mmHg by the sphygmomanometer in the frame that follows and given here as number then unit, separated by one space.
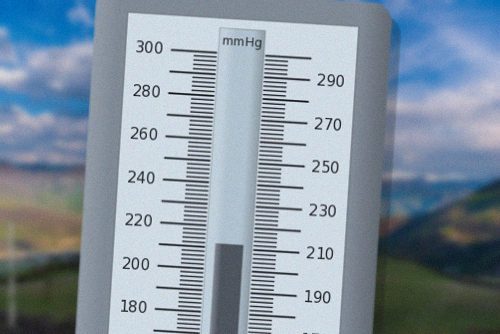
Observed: 212 mmHg
